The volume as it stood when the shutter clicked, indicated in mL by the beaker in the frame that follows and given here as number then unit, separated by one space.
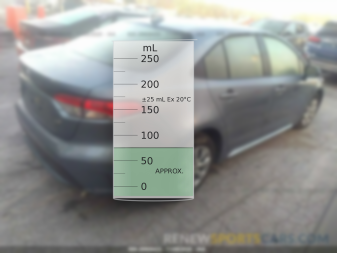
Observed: 75 mL
